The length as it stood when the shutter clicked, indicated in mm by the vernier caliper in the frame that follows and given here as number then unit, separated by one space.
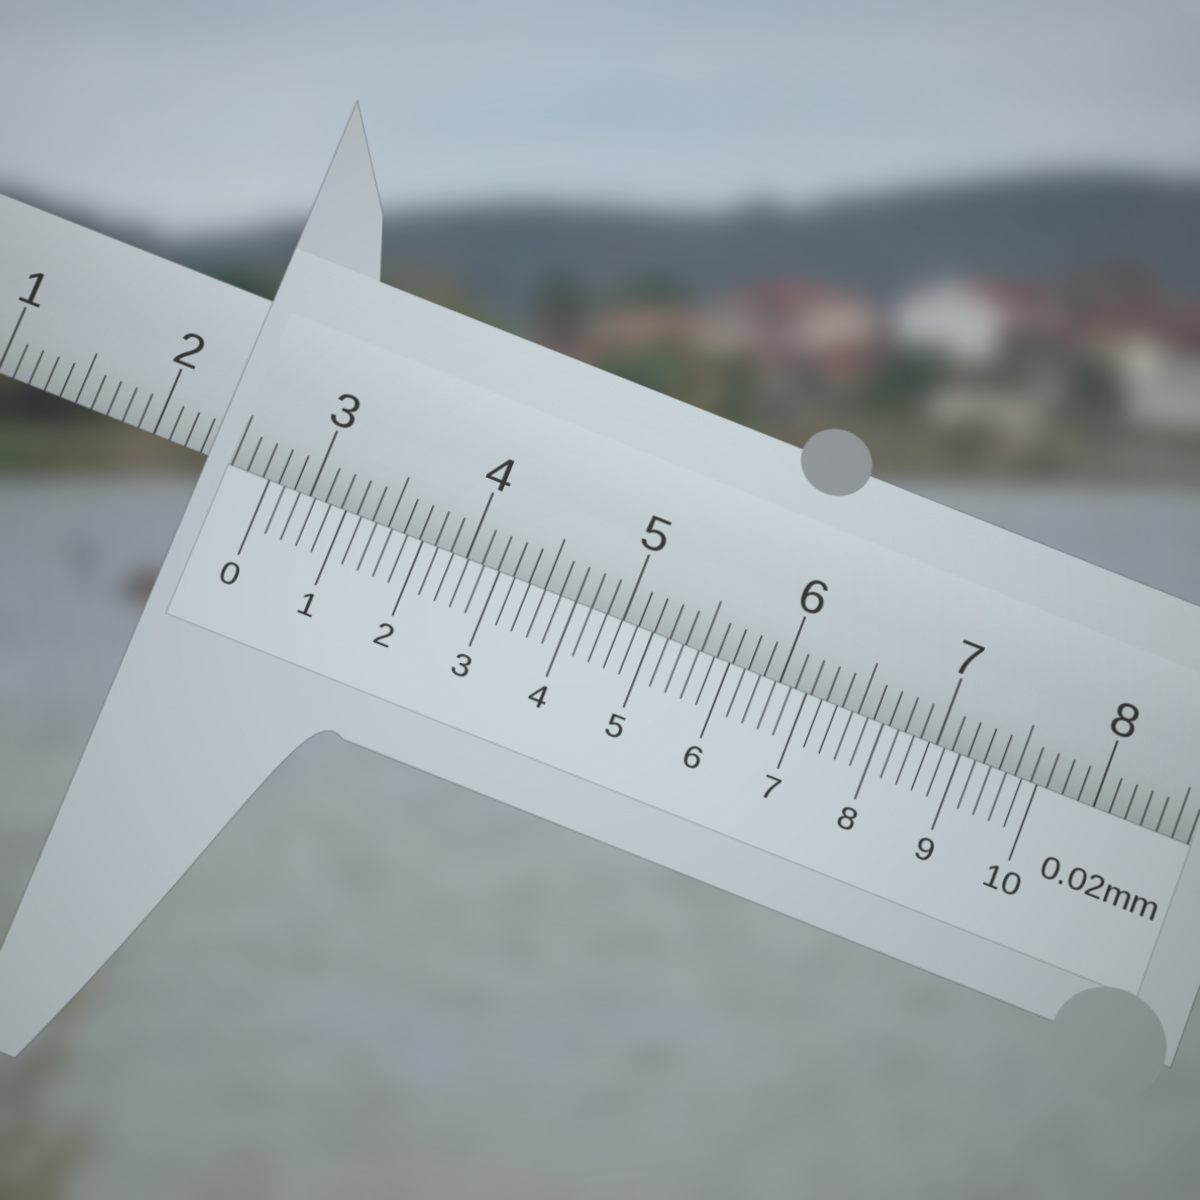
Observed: 27.4 mm
